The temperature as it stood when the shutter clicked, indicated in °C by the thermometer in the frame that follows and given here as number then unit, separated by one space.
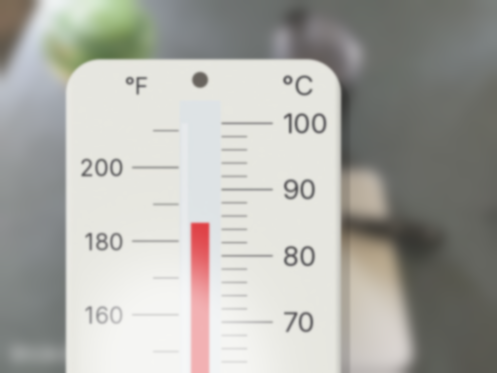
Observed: 85 °C
